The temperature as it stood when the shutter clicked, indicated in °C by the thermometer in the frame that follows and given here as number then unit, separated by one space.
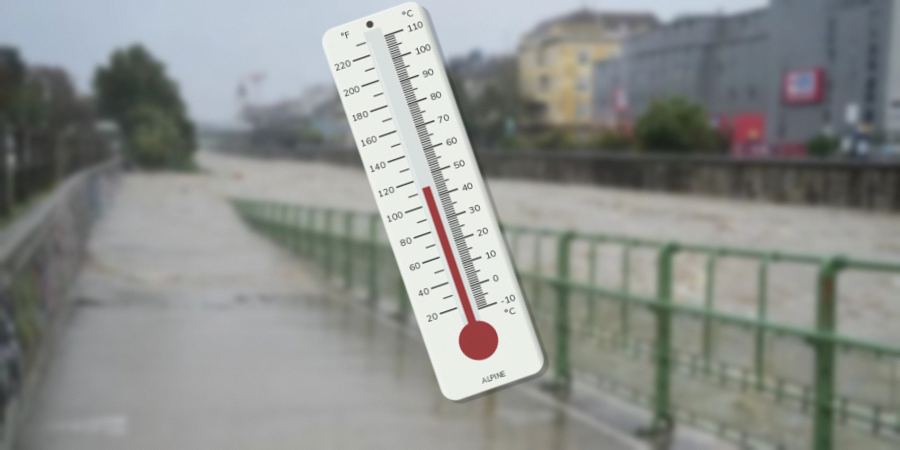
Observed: 45 °C
